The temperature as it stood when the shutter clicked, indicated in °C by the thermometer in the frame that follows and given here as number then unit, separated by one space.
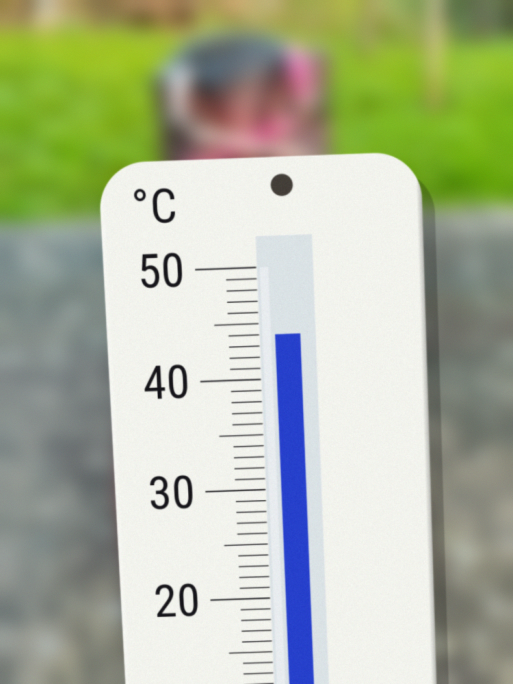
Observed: 44 °C
